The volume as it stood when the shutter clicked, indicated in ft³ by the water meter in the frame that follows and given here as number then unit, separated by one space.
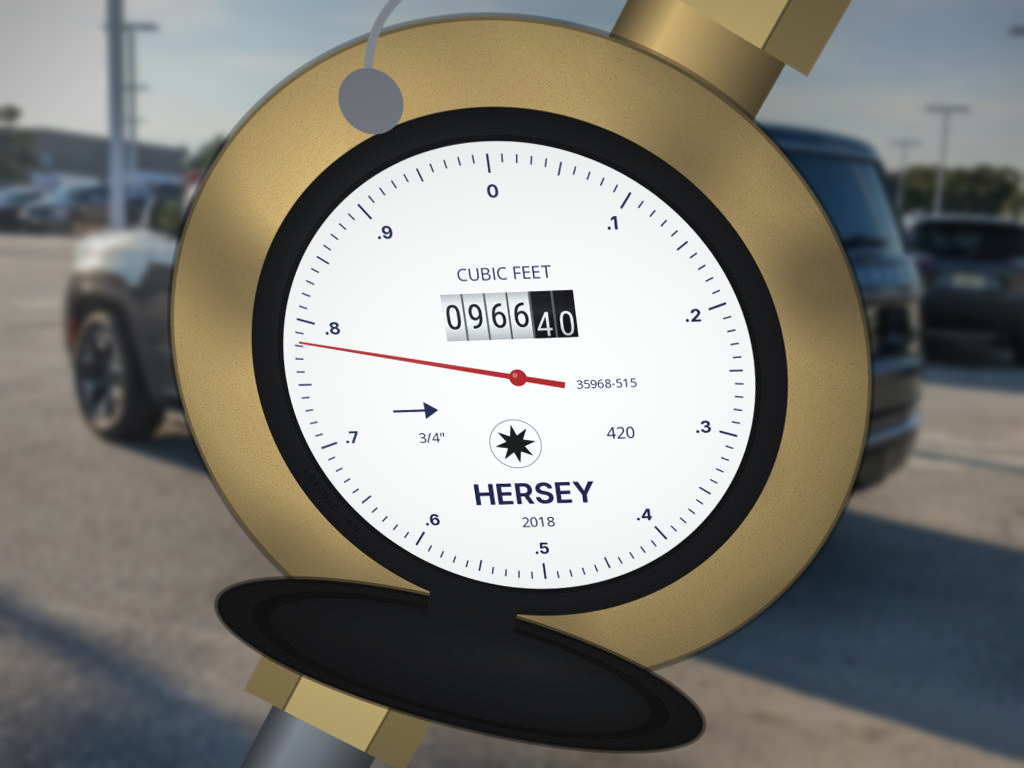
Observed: 96639.78 ft³
